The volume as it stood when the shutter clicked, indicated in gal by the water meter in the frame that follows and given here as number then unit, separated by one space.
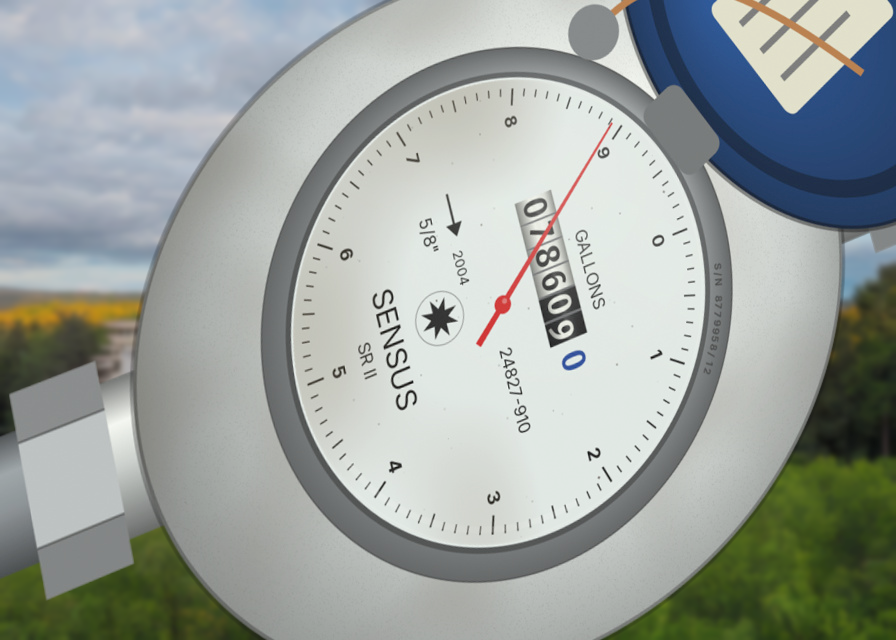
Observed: 786088.9 gal
